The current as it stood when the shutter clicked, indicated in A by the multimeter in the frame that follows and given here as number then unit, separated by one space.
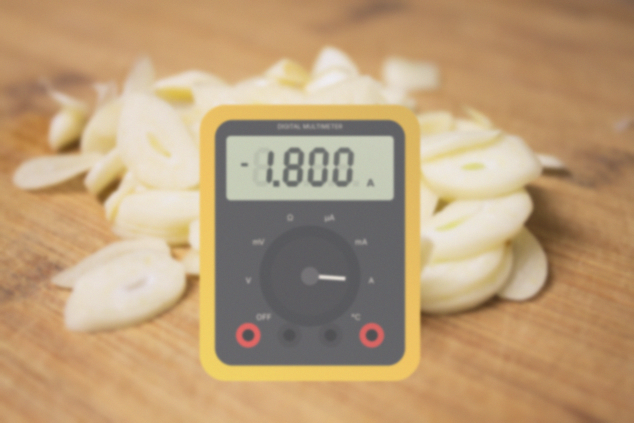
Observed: -1.800 A
